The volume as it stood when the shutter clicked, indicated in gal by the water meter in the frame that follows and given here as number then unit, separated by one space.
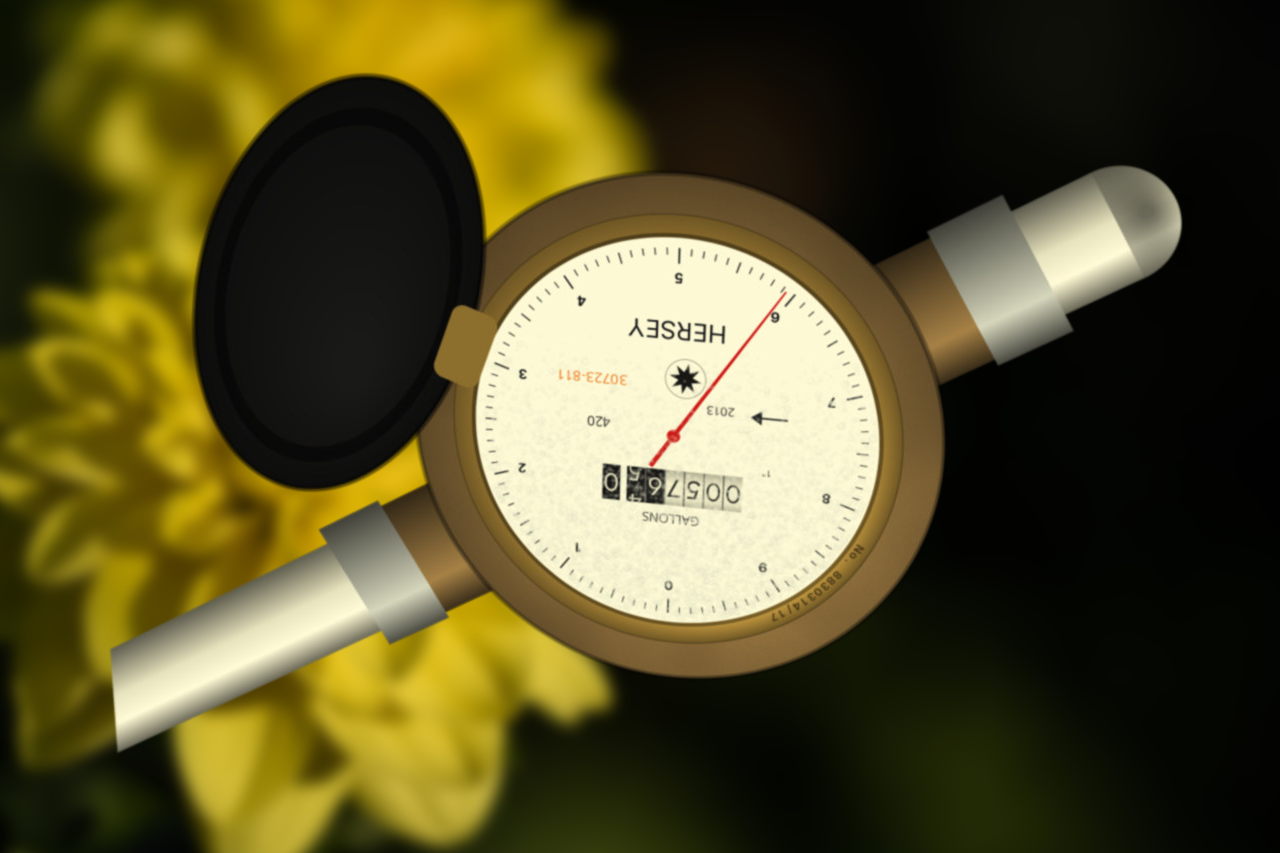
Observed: 57645.9 gal
